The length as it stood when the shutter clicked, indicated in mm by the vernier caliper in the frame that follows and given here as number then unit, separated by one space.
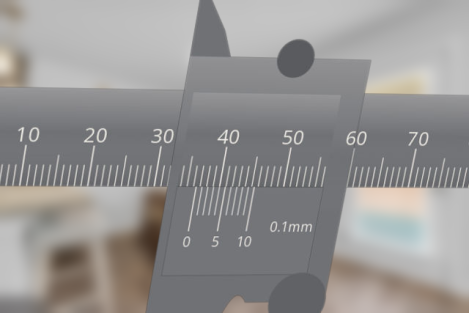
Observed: 36.4 mm
